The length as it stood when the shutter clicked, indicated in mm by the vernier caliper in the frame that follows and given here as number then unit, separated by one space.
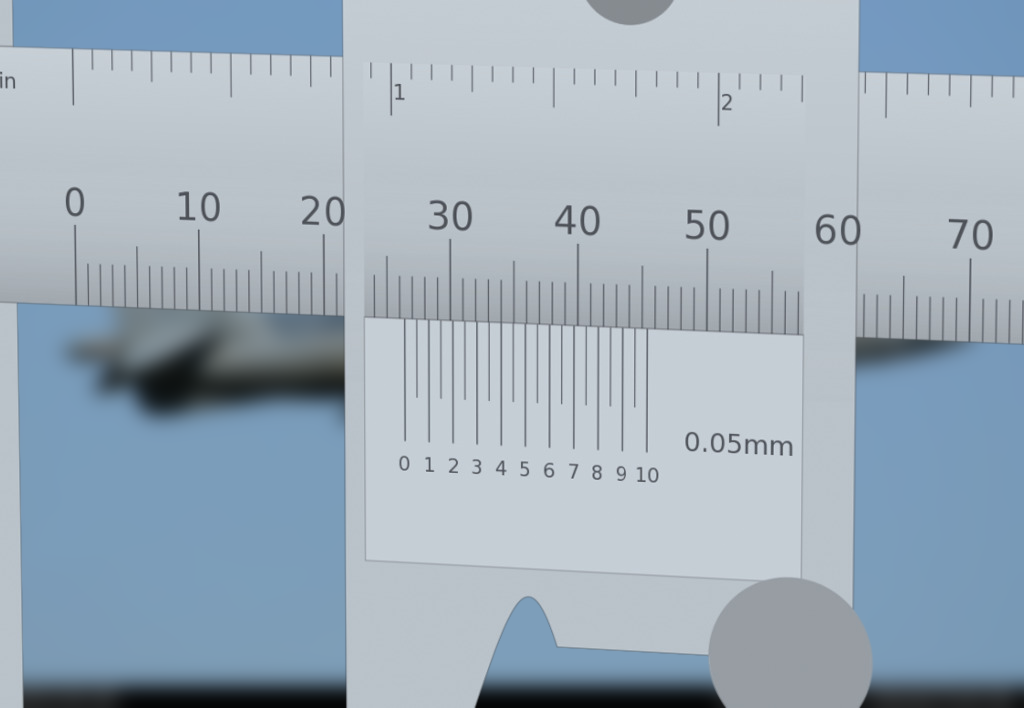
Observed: 26.4 mm
